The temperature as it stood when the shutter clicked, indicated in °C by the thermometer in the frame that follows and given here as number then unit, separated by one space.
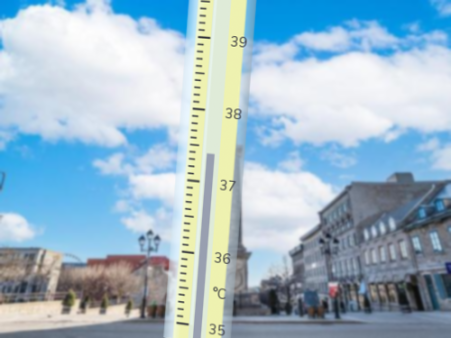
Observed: 37.4 °C
